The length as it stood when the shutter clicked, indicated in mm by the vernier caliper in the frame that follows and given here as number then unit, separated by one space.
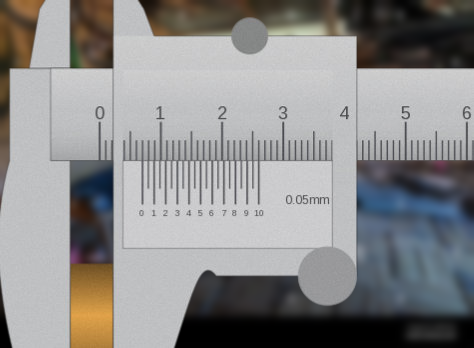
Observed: 7.0 mm
